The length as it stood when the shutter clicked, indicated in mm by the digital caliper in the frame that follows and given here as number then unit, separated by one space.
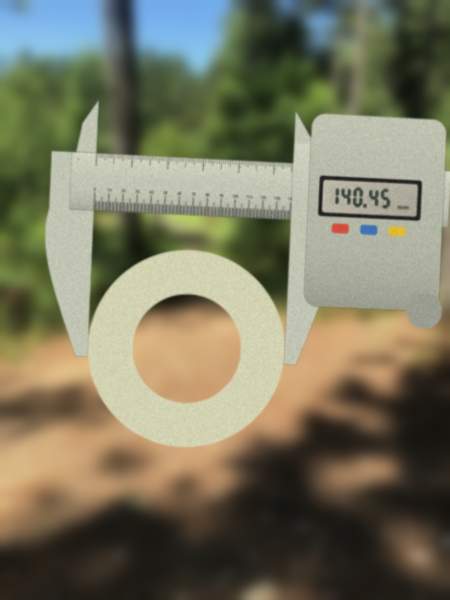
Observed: 140.45 mm
